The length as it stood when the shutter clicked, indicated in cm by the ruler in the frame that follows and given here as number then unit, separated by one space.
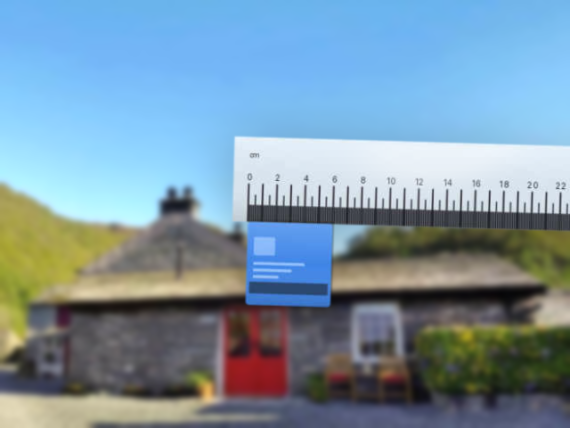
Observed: 6 cm
